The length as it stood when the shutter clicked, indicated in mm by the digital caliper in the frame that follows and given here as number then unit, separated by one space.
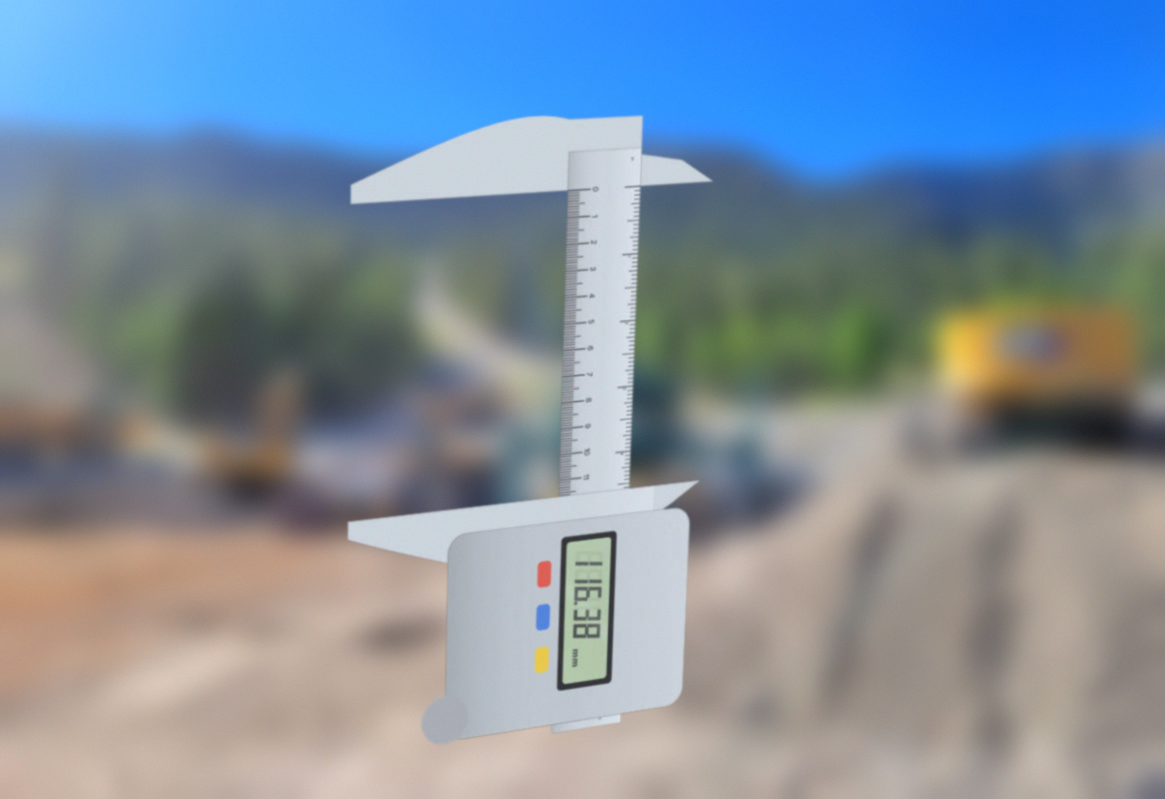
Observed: 116.38 mm
